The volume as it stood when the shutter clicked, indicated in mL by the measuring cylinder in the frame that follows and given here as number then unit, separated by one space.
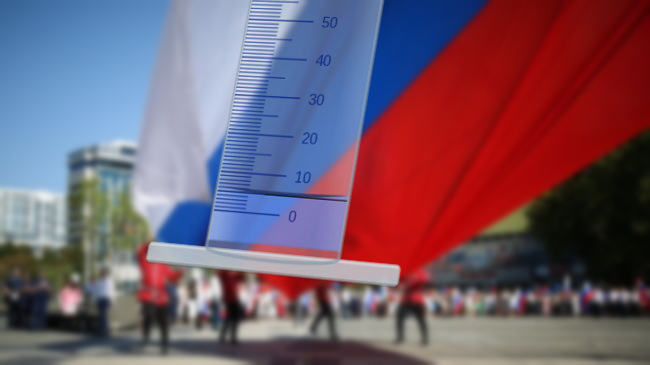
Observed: 5 mL
